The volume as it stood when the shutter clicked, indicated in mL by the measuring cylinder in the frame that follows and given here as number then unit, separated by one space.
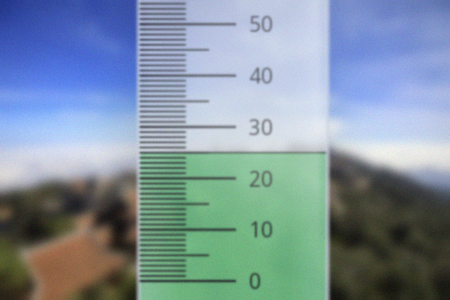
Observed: 25 mL
